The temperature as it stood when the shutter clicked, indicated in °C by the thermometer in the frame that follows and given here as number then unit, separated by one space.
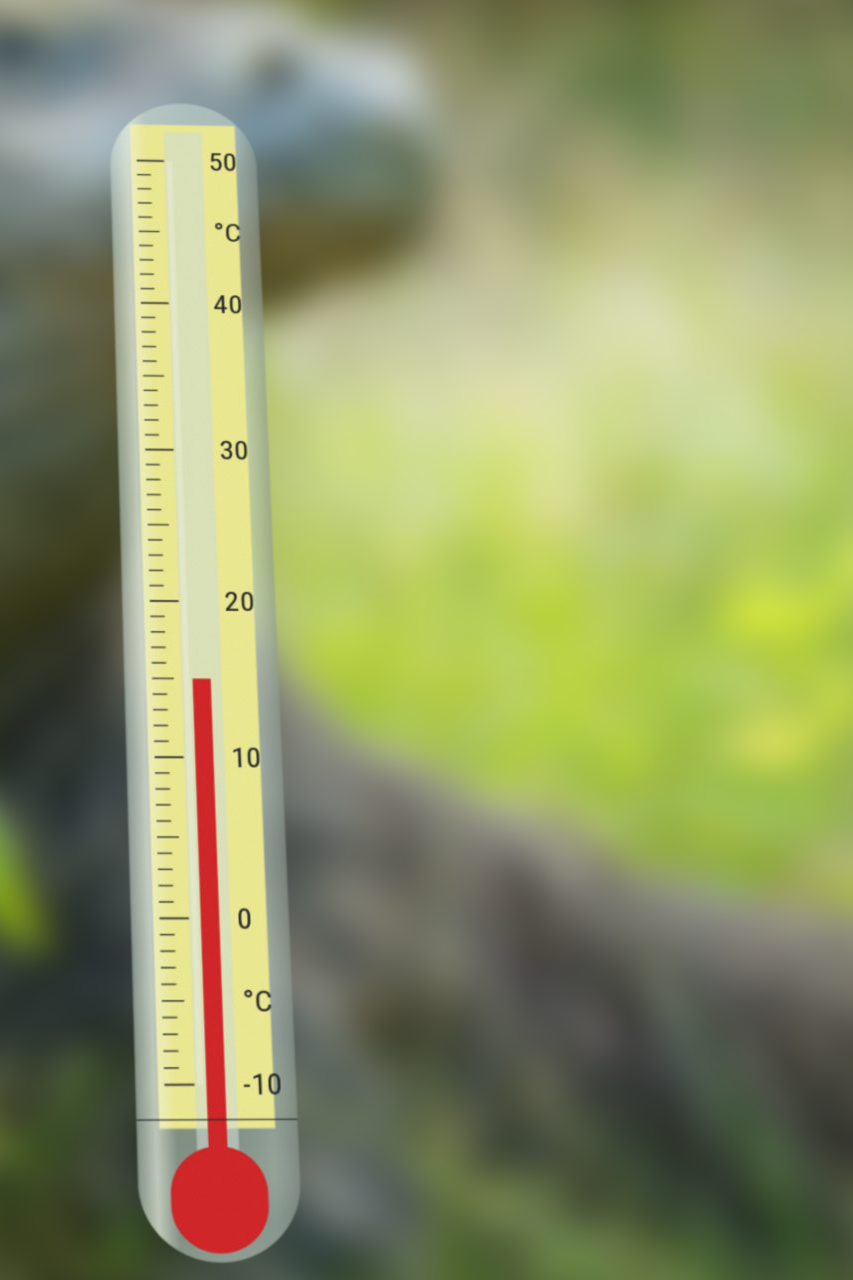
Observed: 15 °C
